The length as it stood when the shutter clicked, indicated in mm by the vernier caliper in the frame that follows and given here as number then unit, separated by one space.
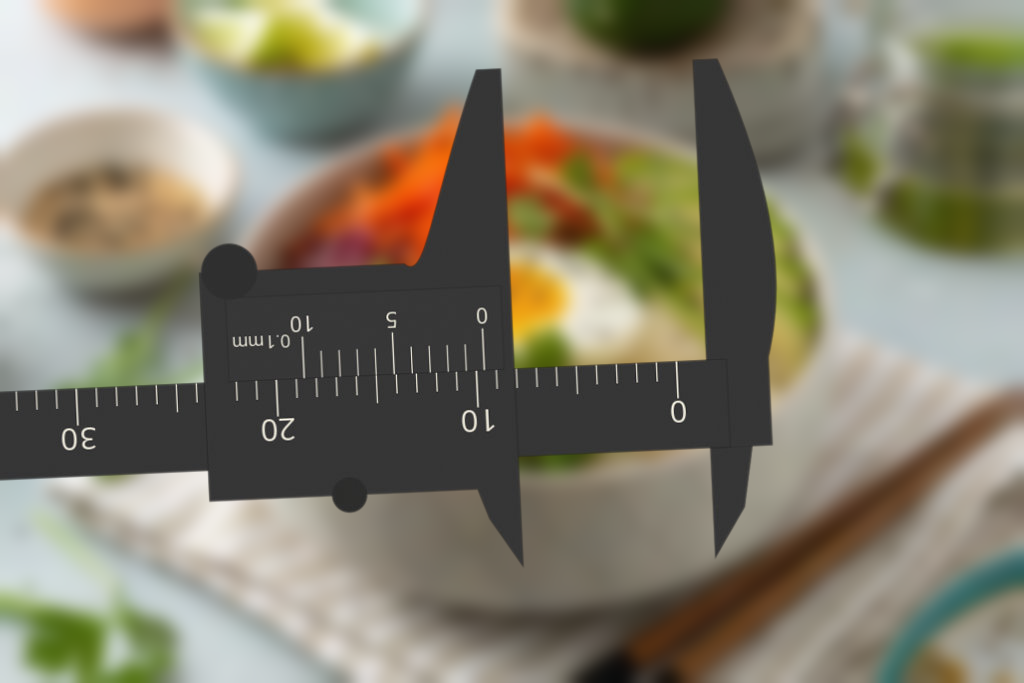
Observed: 9.6 mm
